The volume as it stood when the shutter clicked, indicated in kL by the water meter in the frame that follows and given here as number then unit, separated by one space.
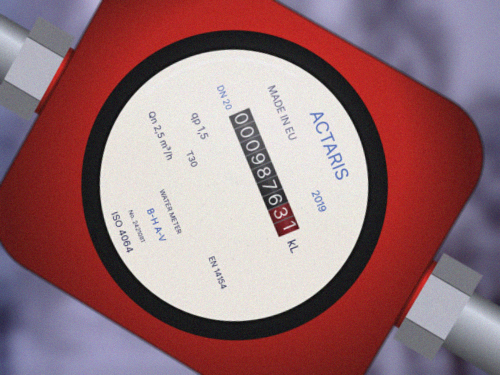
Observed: 9876.31 kL
